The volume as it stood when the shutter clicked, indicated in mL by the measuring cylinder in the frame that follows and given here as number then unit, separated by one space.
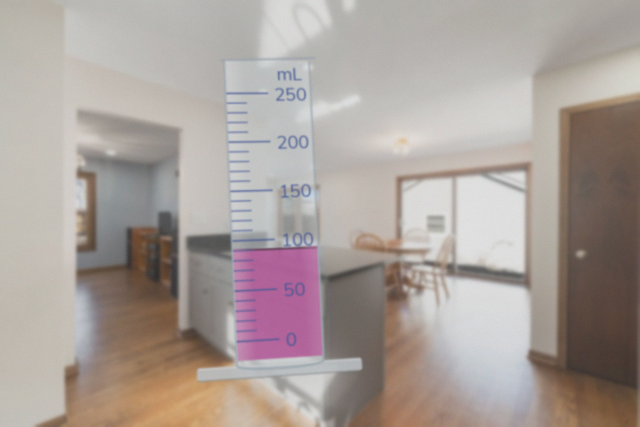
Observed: 90 mL
